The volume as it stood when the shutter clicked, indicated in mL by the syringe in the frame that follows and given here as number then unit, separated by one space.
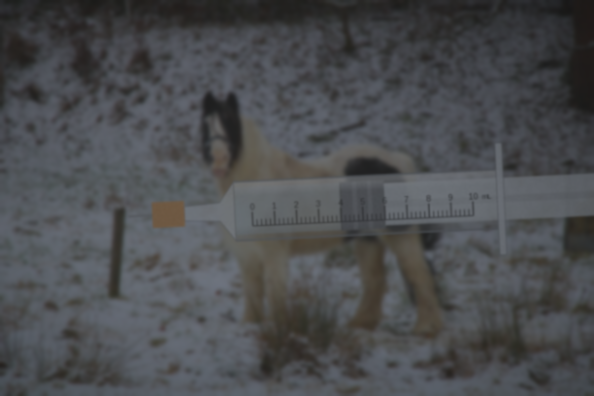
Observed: 4 mL
